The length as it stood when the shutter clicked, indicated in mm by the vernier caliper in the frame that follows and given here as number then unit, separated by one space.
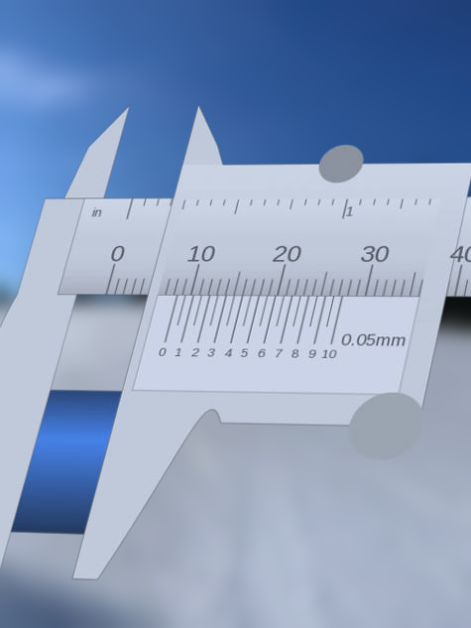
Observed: 8.4 mm
